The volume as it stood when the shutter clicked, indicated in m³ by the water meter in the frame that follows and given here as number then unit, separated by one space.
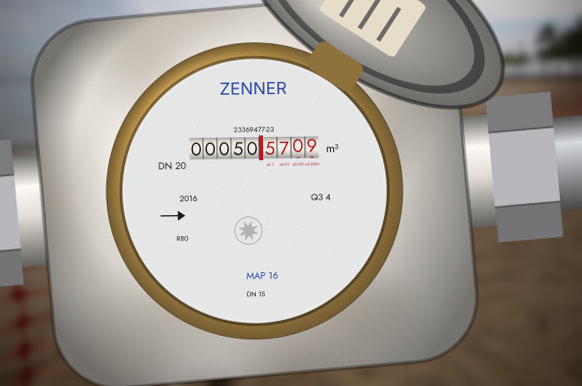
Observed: 50.5709 m³
